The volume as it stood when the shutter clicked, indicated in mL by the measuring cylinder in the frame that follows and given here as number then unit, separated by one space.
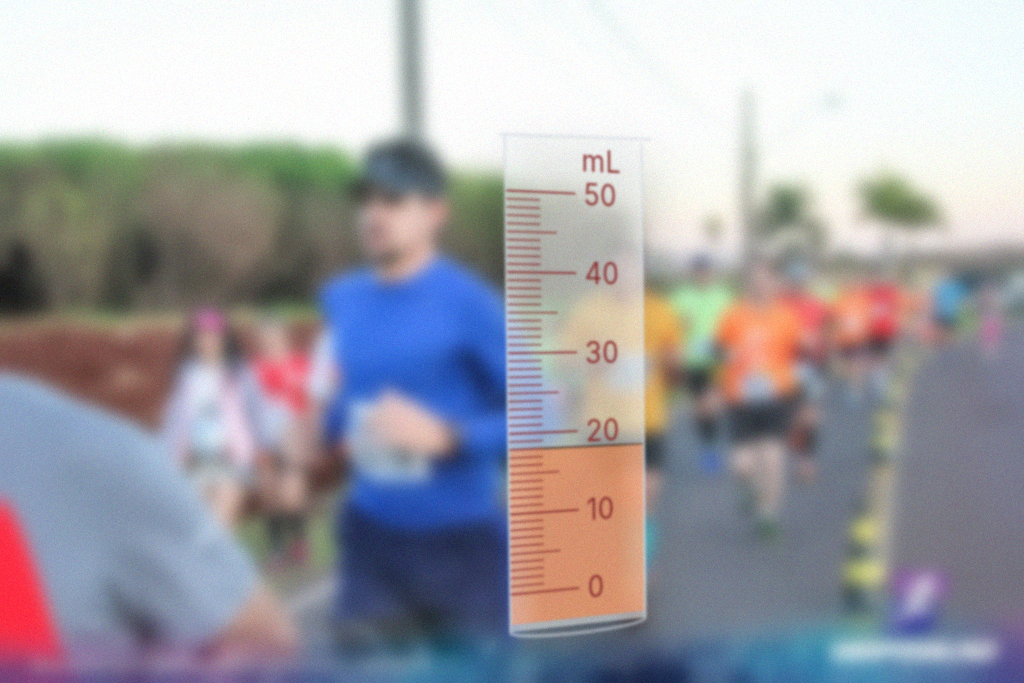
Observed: 18 mL
